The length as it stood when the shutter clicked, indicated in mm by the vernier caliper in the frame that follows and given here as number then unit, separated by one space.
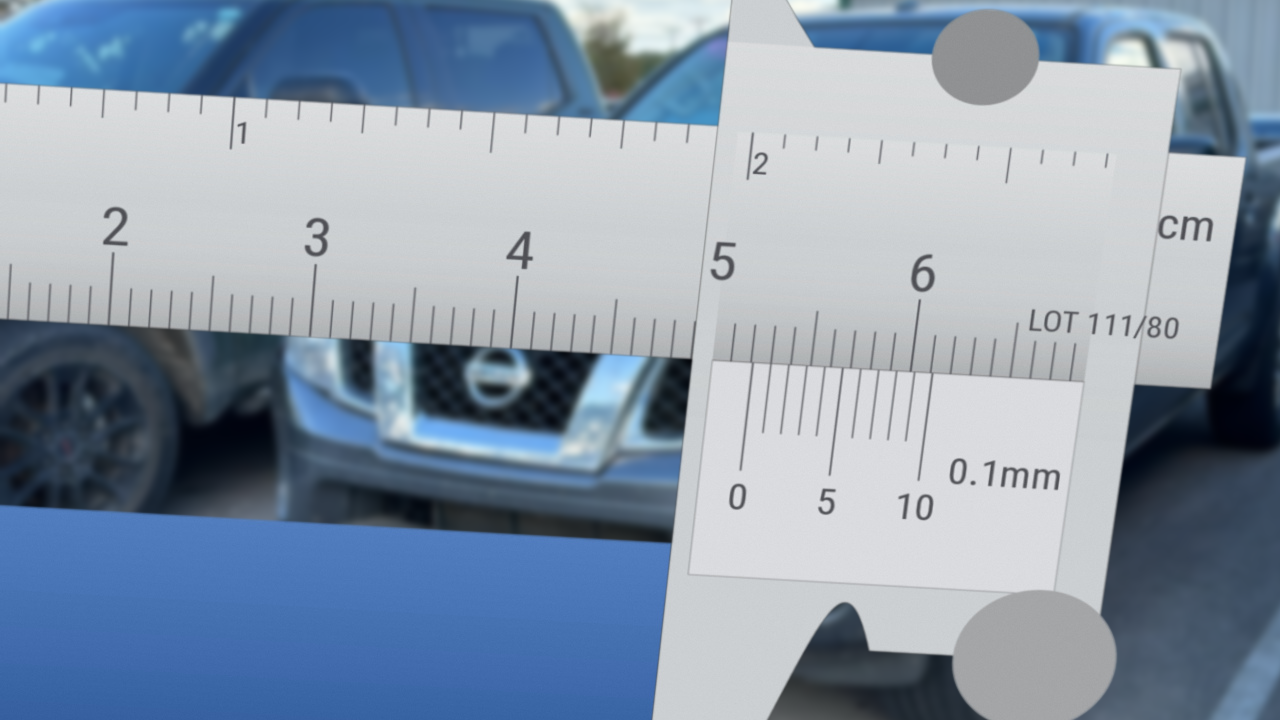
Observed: 52.1 mm
